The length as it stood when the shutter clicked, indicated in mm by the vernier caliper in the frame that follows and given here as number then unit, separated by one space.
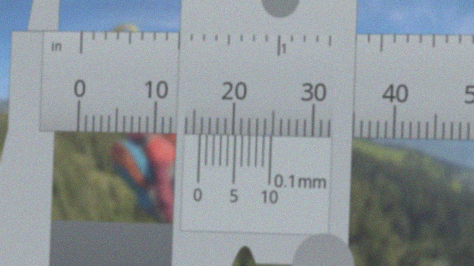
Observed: 15.8 mm
